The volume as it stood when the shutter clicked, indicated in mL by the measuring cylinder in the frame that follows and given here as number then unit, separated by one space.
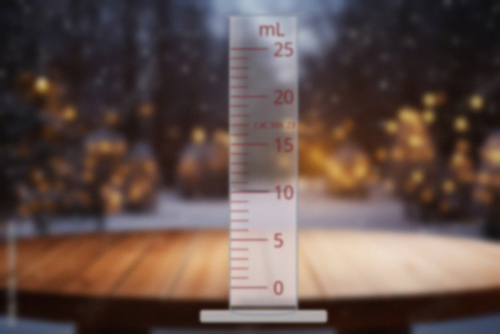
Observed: 10 mL
